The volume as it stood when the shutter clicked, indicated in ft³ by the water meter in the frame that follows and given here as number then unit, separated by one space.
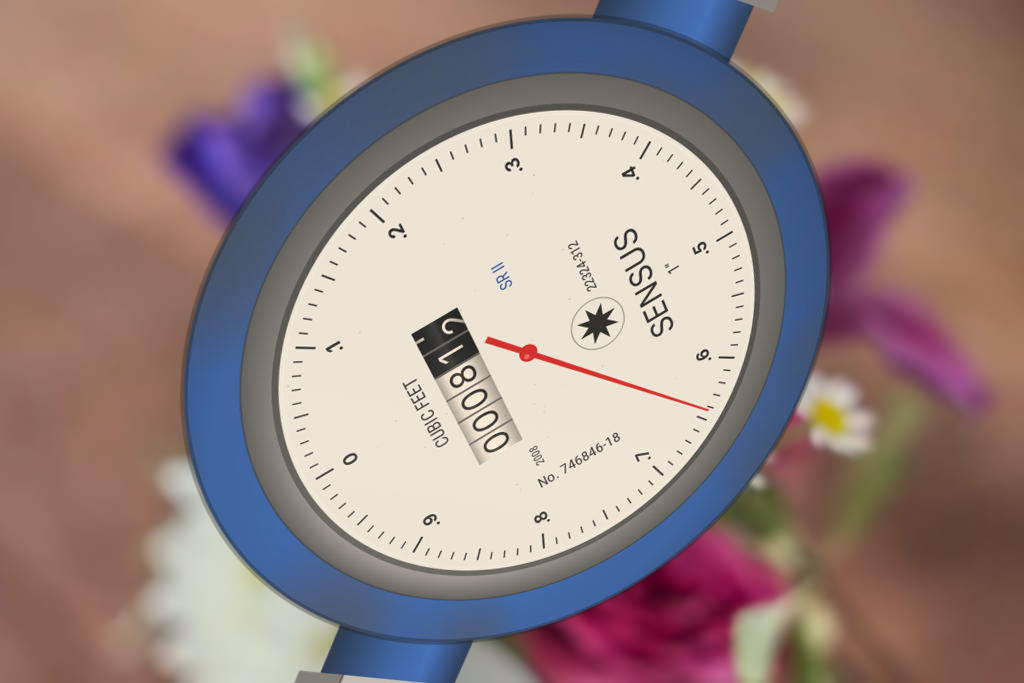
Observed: 811.64 ft³
